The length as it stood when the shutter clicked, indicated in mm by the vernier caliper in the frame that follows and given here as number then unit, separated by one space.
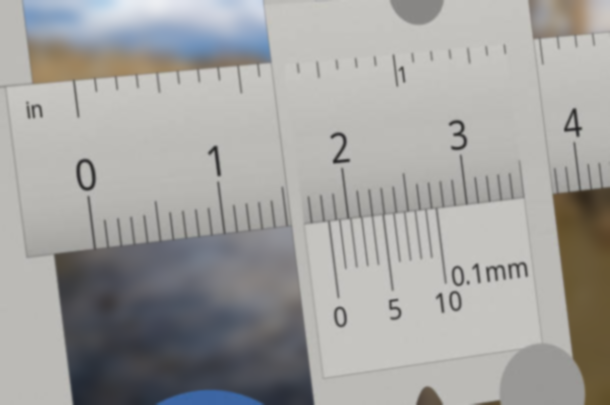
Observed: 18.4 mm
